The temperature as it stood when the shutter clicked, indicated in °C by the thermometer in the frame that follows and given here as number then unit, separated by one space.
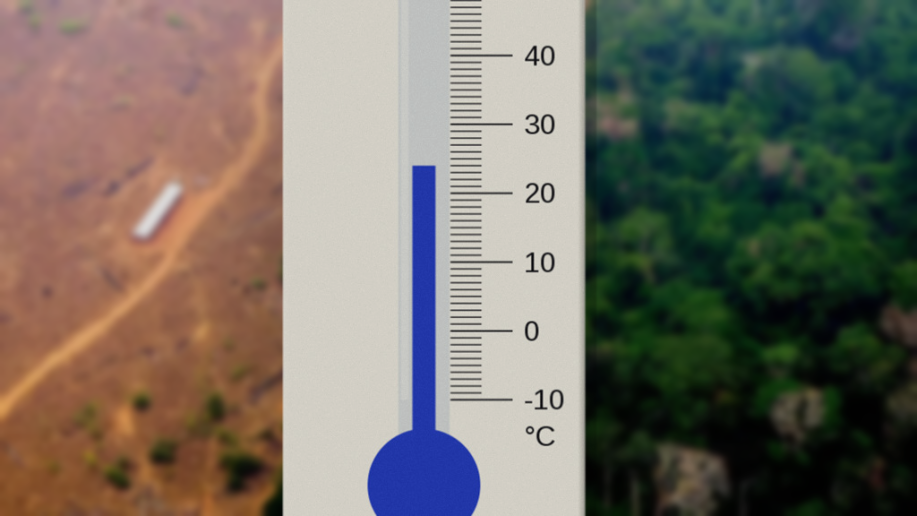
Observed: 24 °C
